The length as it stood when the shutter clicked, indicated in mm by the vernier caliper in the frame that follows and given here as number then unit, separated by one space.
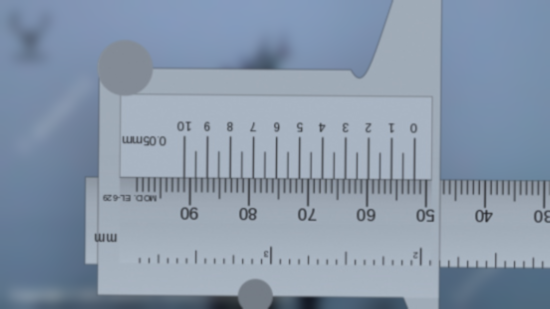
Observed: 52.0 mm
